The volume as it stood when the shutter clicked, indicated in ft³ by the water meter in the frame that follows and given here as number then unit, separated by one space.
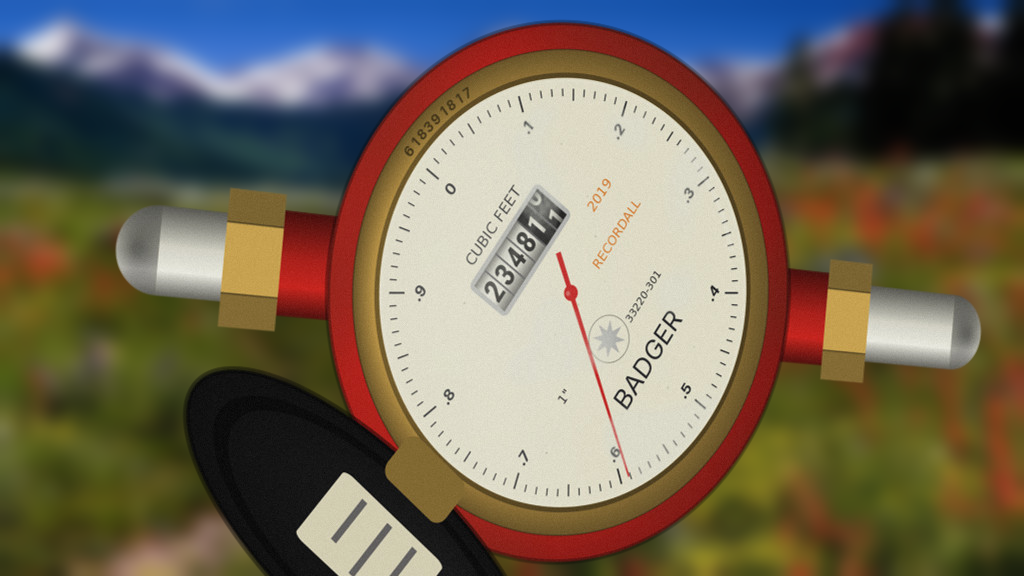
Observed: 234810.59 ft³
